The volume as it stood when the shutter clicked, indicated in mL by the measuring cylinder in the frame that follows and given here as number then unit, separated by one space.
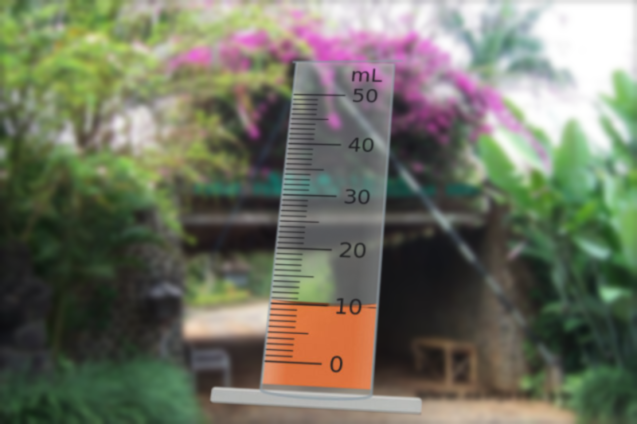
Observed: 10 mL
